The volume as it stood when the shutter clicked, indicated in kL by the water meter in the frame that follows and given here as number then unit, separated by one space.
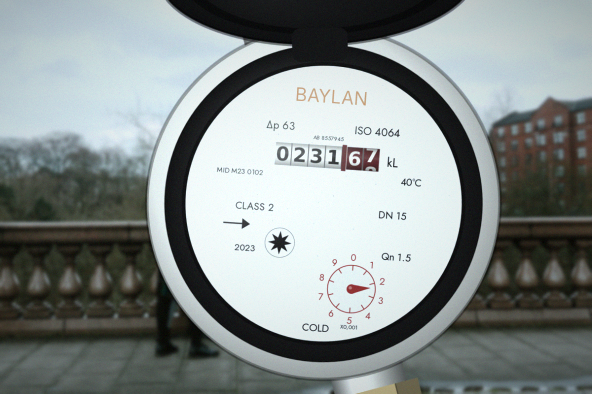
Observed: 231.672 kL
